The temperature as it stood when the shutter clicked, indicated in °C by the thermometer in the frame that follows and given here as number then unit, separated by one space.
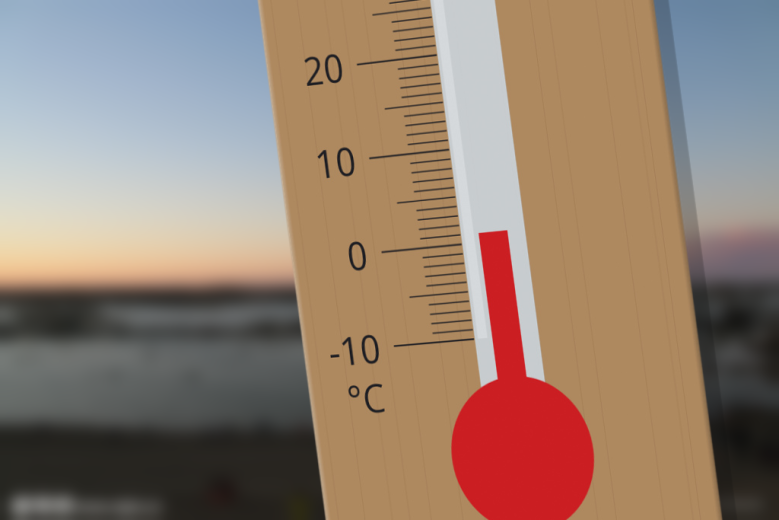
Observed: 1 °C
